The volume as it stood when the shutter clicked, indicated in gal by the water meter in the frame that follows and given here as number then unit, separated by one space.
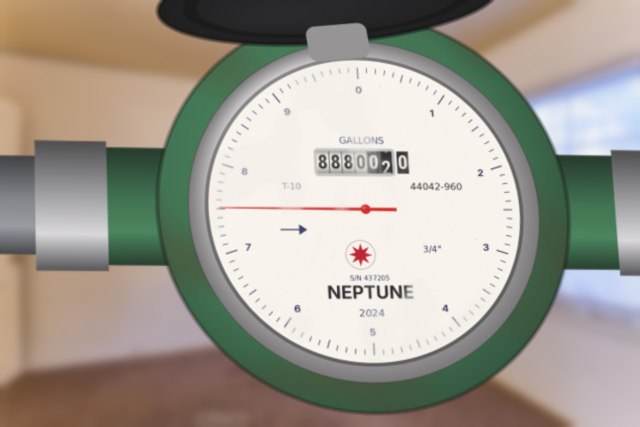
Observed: 8880017.5 gal
